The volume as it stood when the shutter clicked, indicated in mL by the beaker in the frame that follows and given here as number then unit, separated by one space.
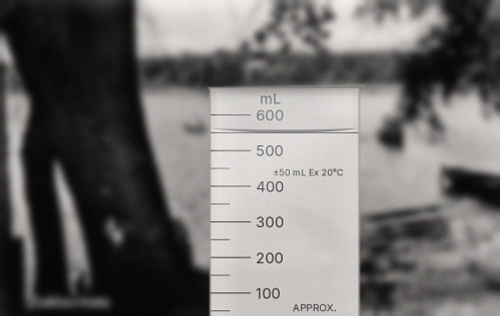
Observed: 550 mL
